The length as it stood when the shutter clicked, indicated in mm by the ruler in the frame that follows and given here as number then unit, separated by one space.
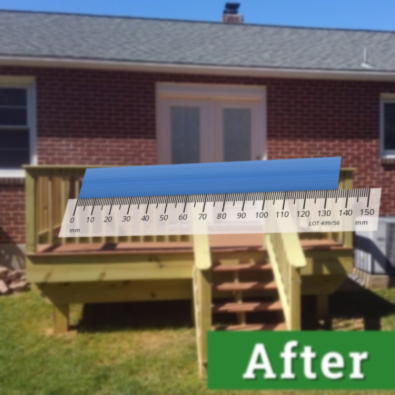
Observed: 135 mm
